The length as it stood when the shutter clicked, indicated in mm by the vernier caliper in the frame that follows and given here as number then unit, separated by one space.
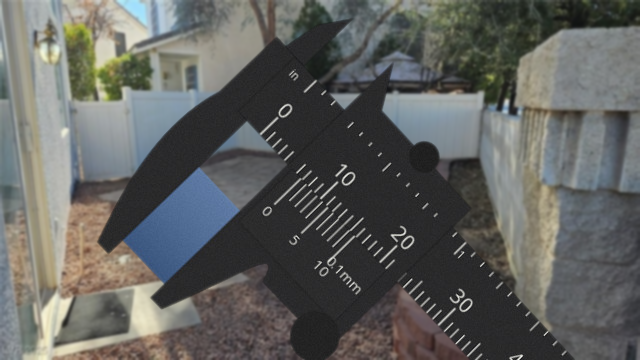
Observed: 6.8 mm
